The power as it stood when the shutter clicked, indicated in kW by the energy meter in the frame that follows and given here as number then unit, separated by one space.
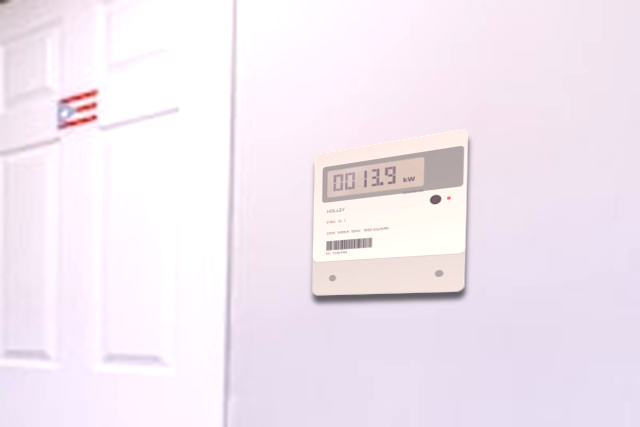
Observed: 13.9 kW
